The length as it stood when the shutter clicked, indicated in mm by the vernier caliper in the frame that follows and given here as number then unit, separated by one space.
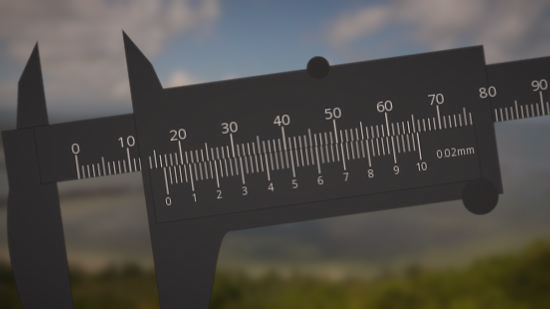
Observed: 16.5 mm
